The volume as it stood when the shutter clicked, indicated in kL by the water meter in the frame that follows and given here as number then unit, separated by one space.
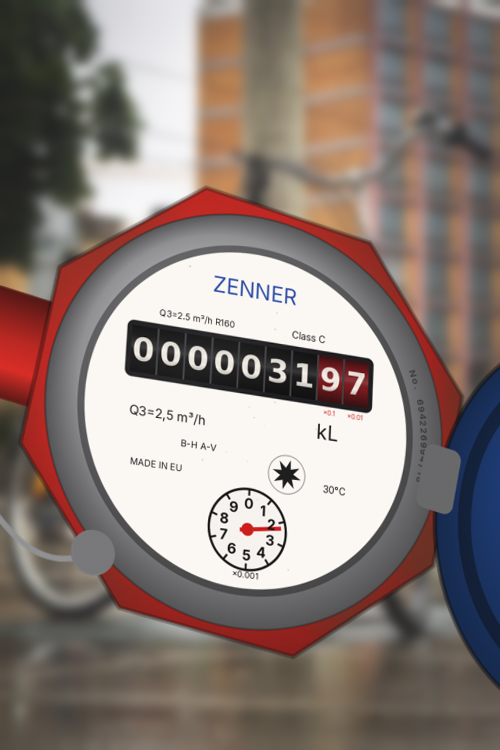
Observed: 31.972 kL
